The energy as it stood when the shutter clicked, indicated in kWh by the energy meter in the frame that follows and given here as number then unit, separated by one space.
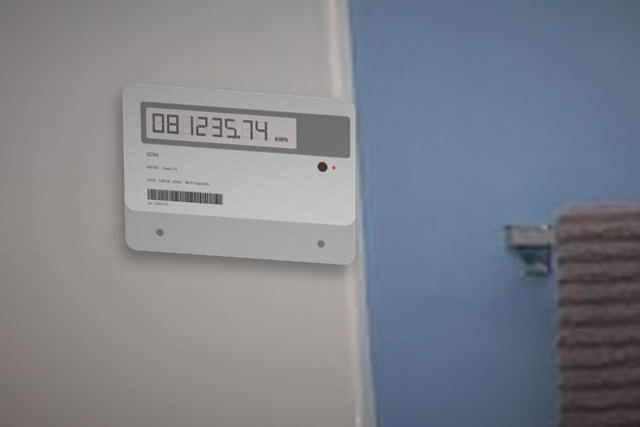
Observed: 81235.74 kWh
